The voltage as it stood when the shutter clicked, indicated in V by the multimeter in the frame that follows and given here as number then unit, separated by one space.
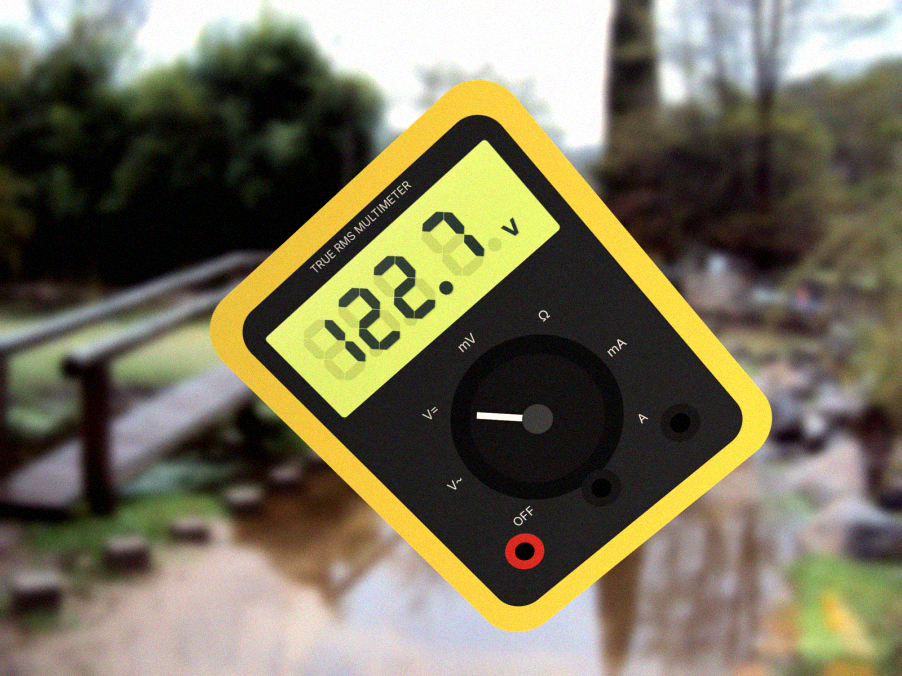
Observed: 122.7 V
